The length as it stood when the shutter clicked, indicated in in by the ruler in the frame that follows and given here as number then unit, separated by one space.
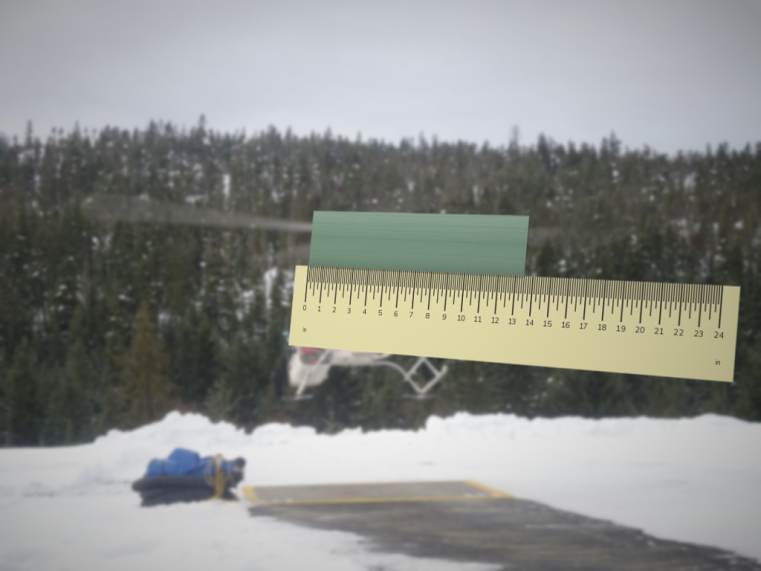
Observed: 13.5 in
